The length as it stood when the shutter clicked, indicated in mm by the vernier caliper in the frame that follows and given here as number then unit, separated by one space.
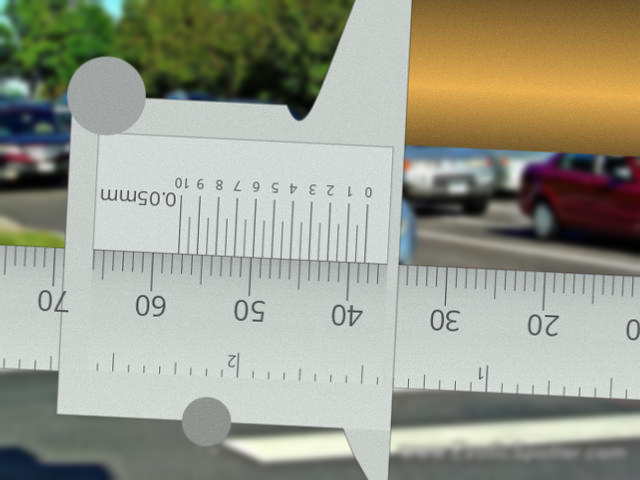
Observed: 38.4 mm
